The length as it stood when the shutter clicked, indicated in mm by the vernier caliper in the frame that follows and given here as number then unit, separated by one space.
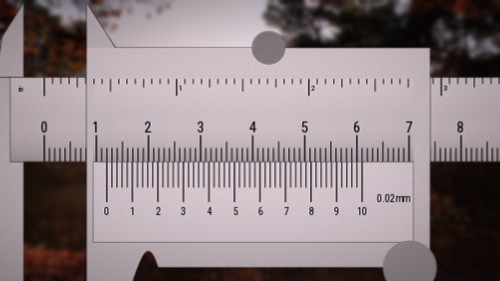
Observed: 12.0 mm
